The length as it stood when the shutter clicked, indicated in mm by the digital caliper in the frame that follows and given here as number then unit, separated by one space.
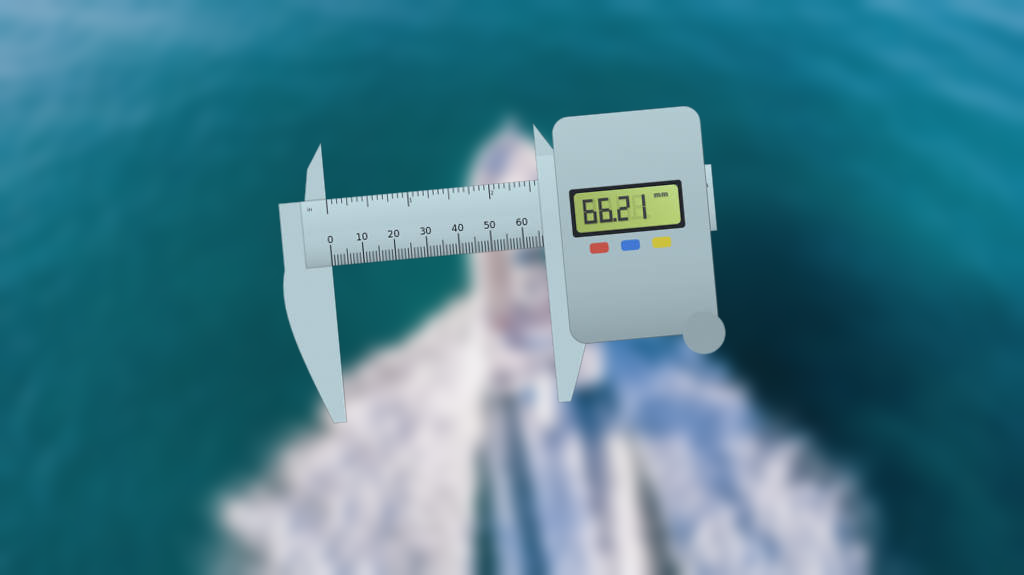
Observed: 66.21 mm
